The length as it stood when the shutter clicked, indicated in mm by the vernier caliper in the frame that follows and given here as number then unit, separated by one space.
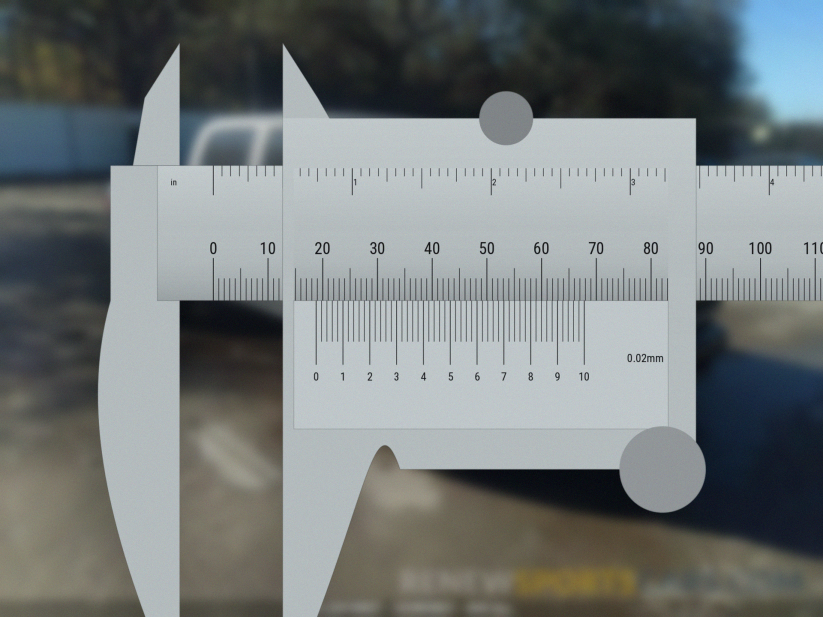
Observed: 18.8 mm
